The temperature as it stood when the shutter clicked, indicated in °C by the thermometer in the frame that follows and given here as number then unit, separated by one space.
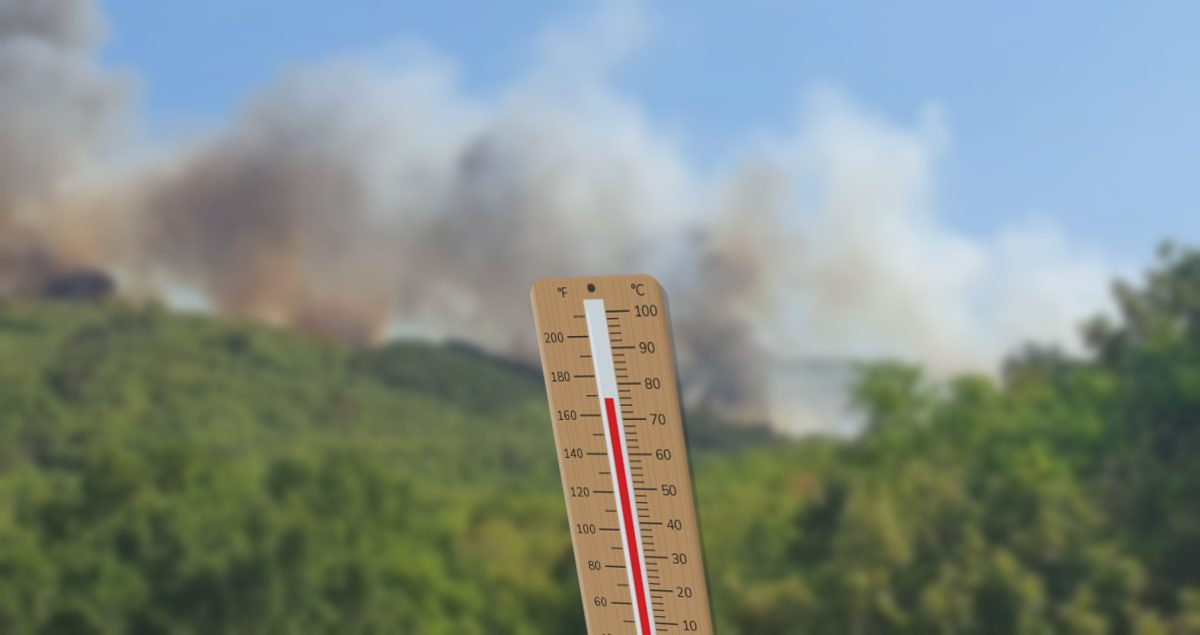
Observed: 76 °C
